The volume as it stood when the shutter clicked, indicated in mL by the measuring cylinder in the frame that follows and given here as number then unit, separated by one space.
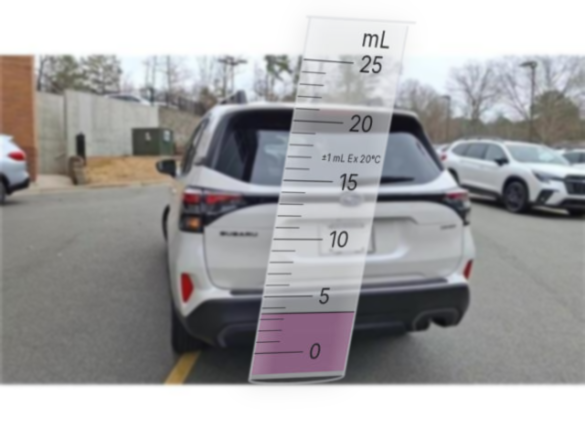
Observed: 3.5 mL
